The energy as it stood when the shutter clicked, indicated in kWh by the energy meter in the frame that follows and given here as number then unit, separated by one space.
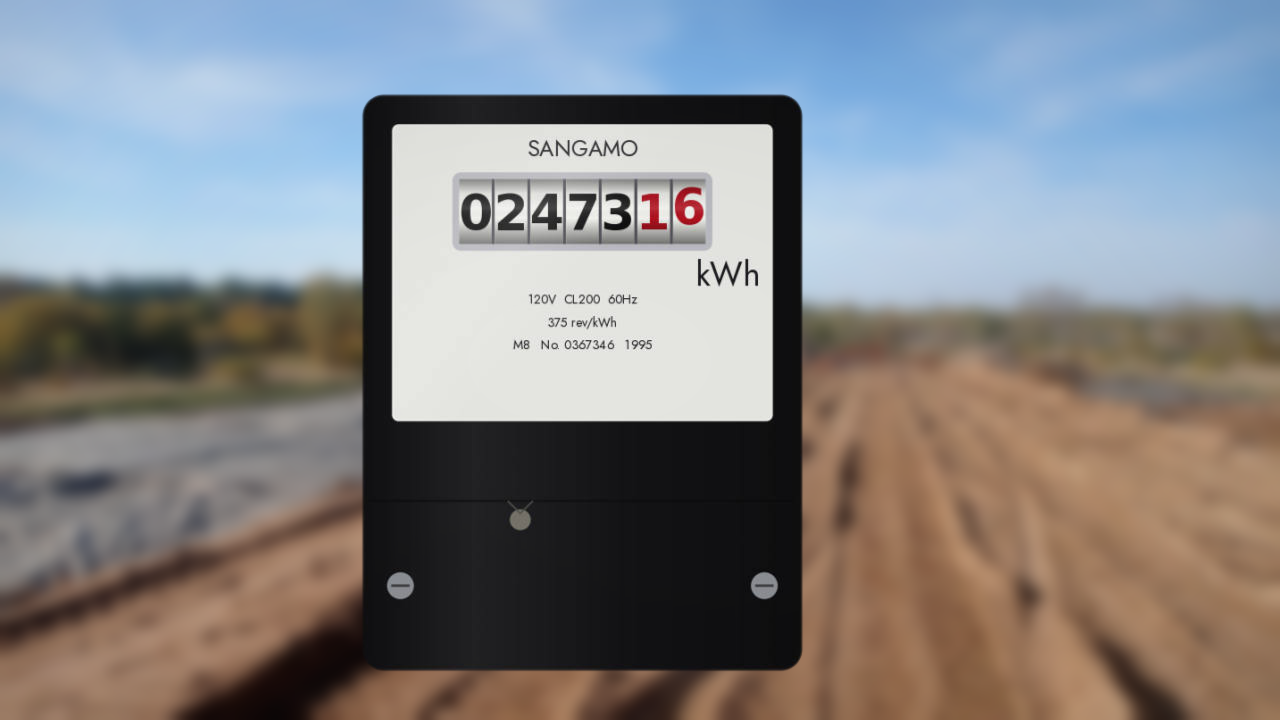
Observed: 2473.16 kWh
